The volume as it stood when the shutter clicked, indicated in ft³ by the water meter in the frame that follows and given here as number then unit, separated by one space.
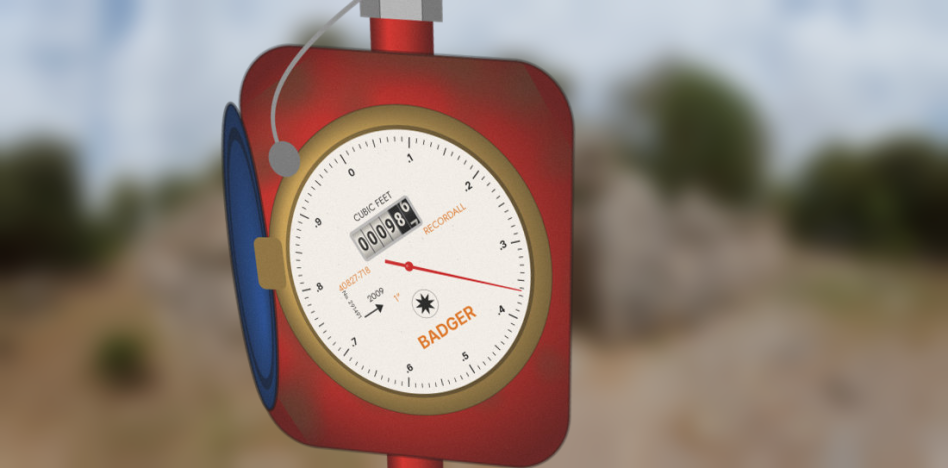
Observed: 986.36 ft³
